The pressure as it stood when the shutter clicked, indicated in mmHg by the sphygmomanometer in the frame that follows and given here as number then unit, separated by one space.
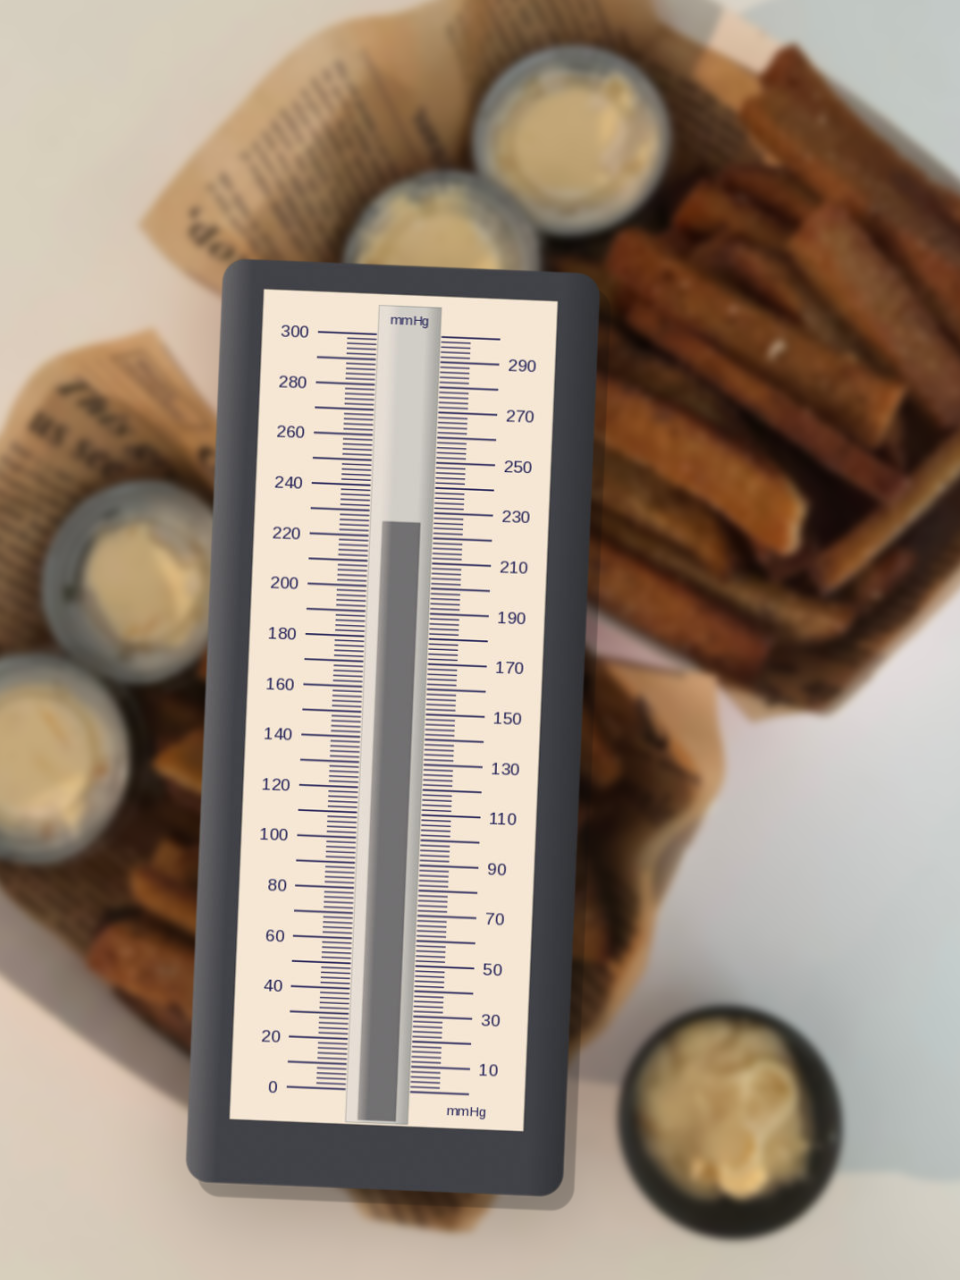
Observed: 226 mmHg
